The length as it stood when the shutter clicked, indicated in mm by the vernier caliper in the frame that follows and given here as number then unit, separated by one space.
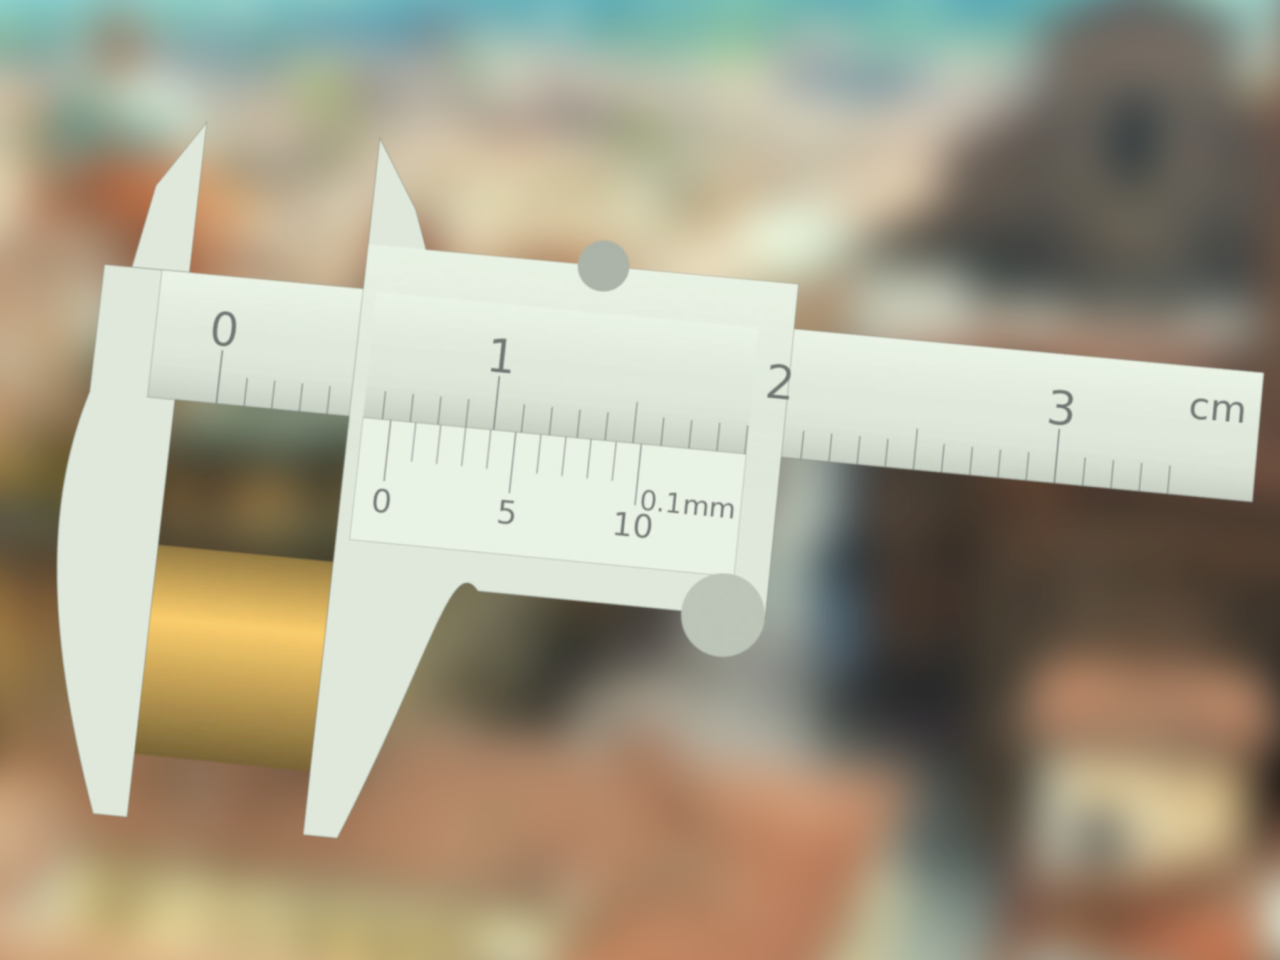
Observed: 6.3 mm
